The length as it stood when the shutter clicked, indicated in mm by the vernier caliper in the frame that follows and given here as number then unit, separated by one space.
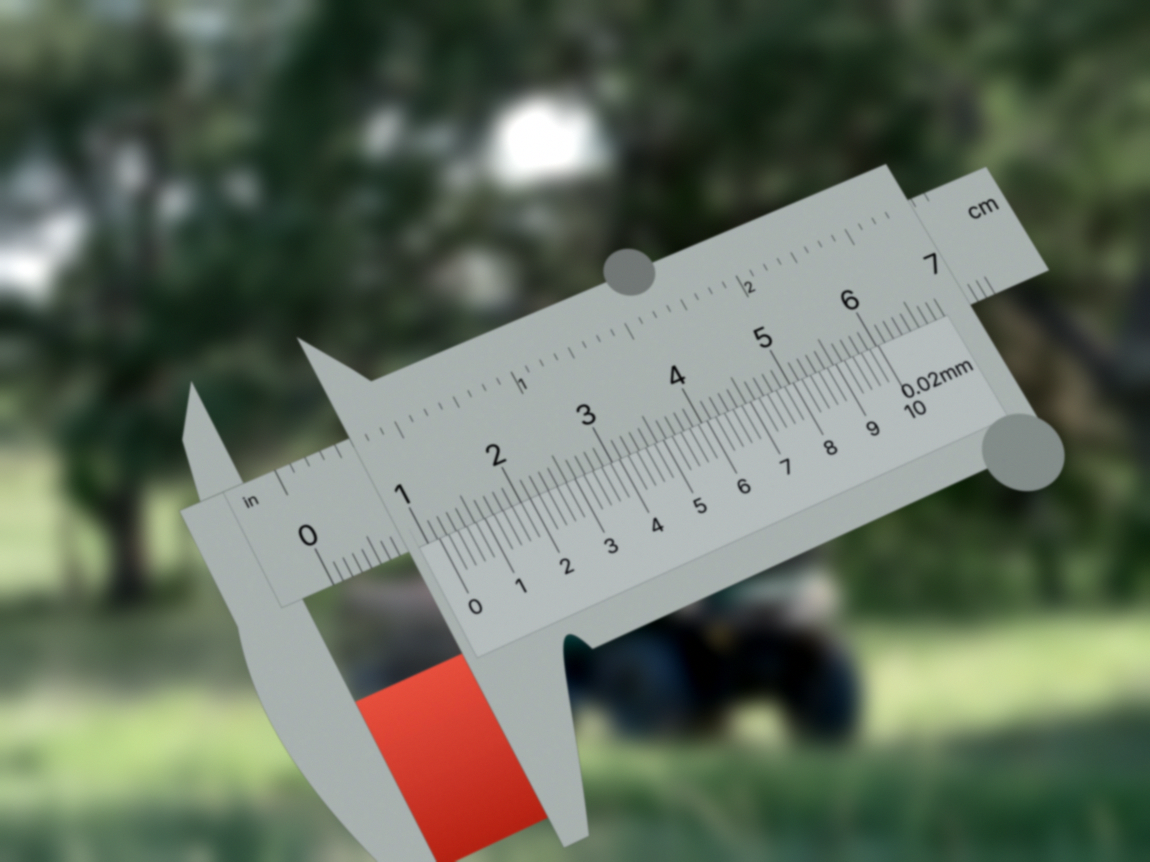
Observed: 11.2 mm
